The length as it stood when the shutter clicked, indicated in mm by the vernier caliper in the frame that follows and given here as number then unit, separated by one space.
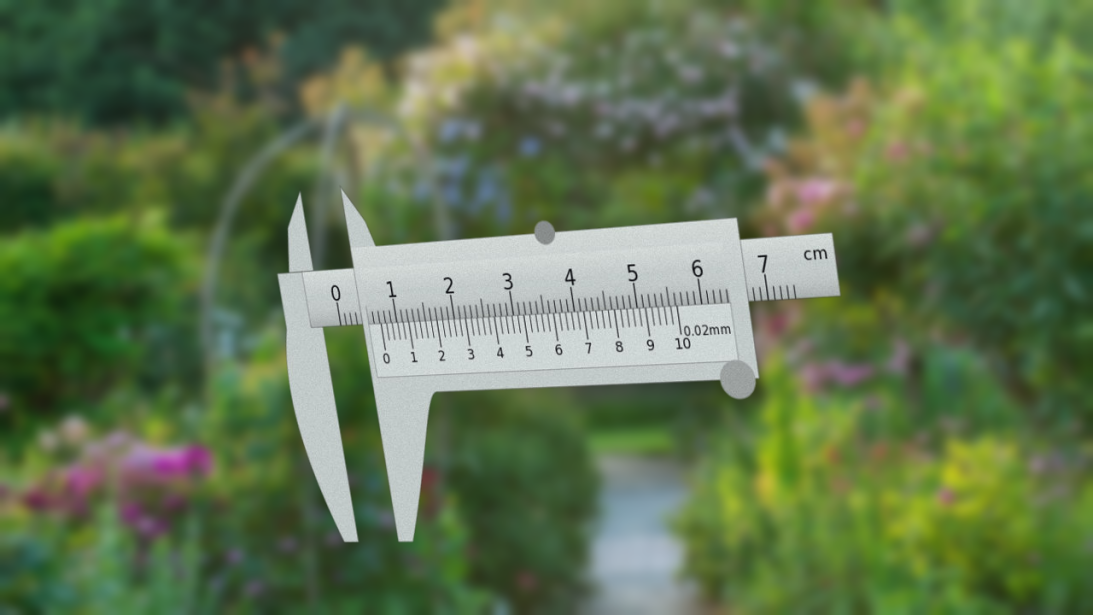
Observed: 7.2 mm
